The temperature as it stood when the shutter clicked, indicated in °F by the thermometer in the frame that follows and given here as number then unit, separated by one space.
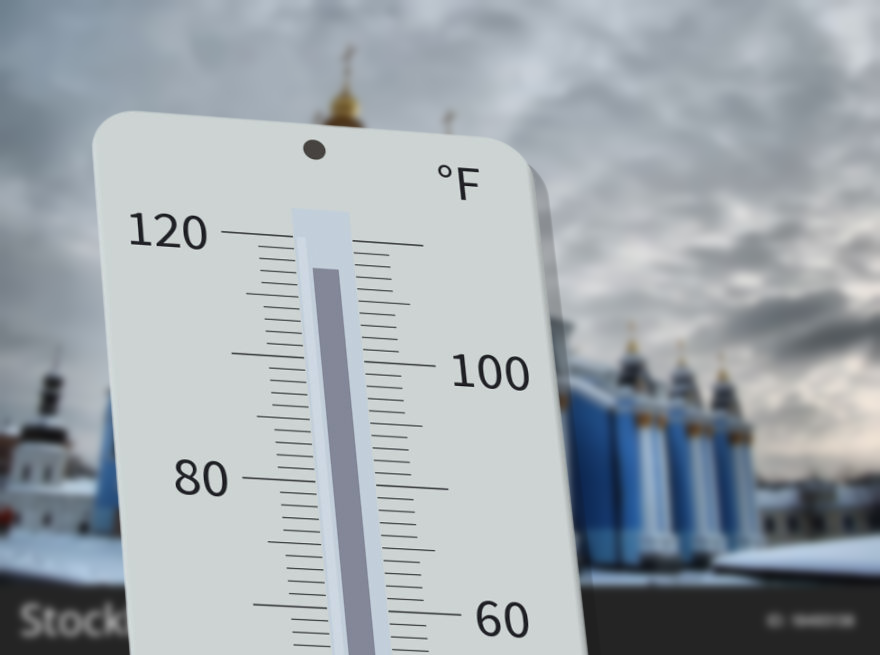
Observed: 115 °F
